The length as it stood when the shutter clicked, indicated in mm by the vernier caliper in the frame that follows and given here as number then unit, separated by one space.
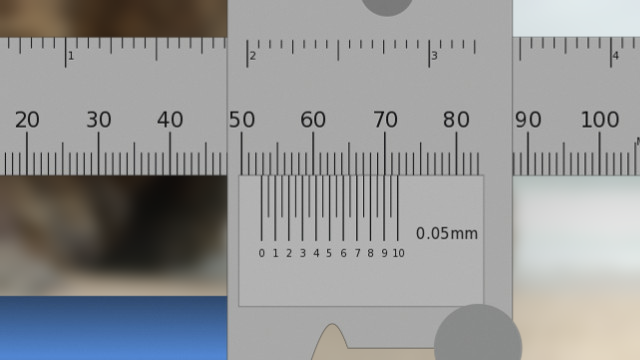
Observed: 52.8 mm
